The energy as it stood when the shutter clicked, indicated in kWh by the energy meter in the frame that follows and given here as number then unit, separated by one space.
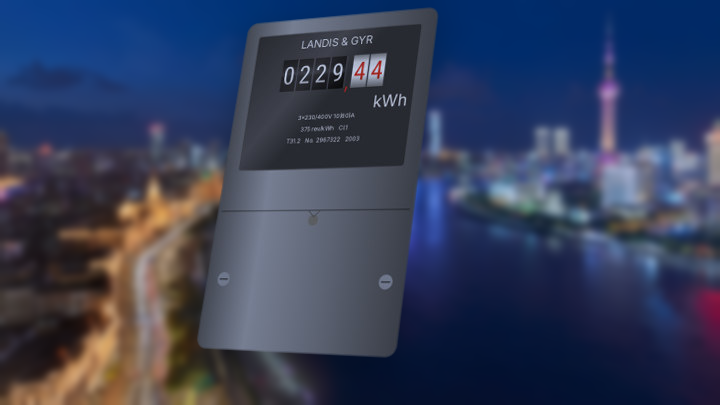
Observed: 229.44 kWh
